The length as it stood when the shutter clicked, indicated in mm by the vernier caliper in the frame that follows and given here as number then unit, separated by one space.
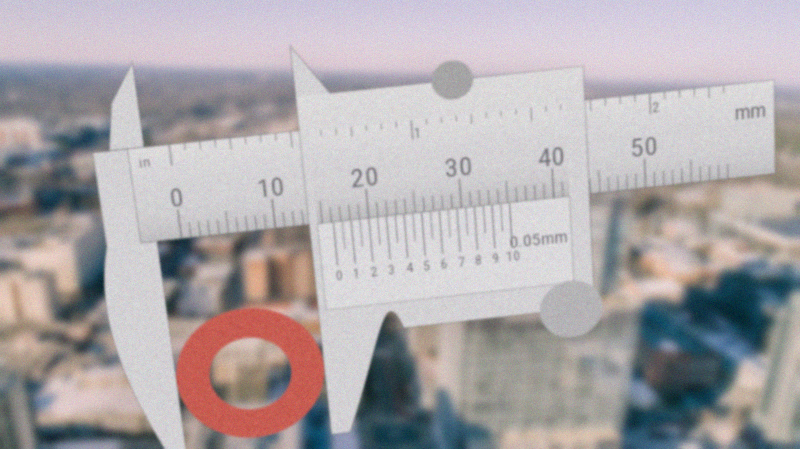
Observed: 16.2 mm
